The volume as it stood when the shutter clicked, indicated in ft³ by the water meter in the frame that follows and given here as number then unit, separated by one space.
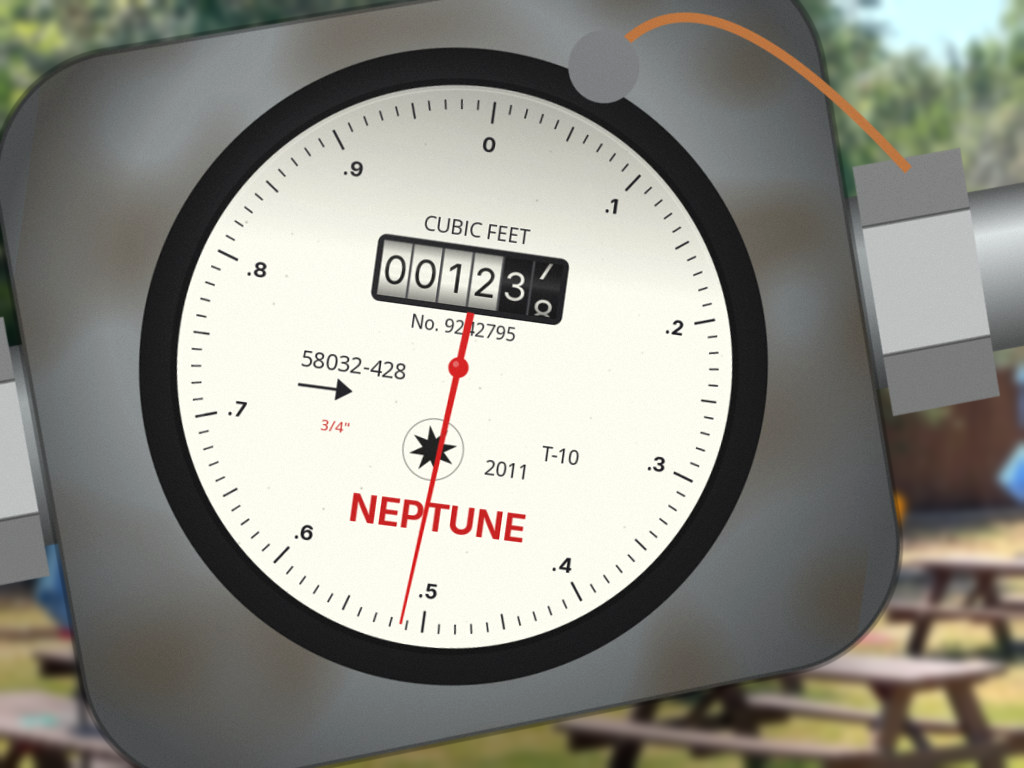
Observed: 1237.51 ft³
